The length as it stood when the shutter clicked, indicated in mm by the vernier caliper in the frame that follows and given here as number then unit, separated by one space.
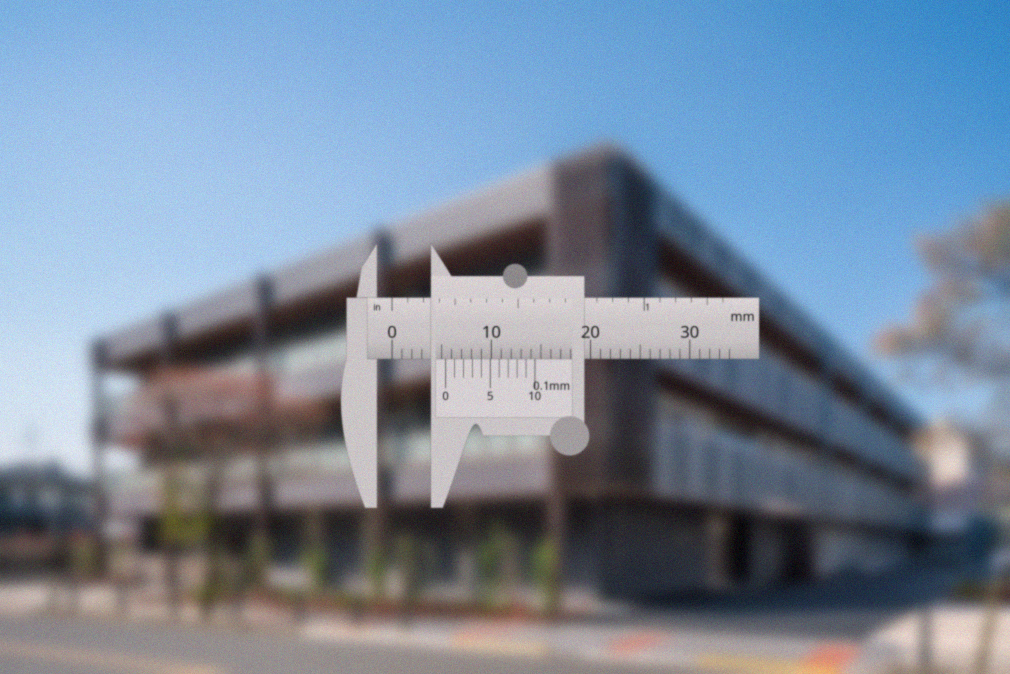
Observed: 5.4 mm
